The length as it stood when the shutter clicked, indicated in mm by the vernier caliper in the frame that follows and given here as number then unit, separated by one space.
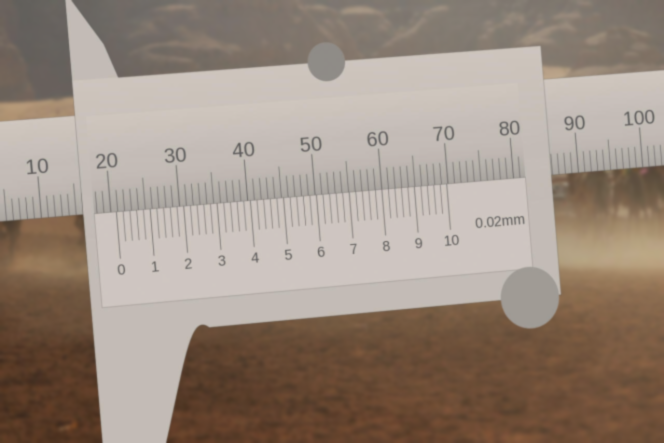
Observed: 20.8 mm
